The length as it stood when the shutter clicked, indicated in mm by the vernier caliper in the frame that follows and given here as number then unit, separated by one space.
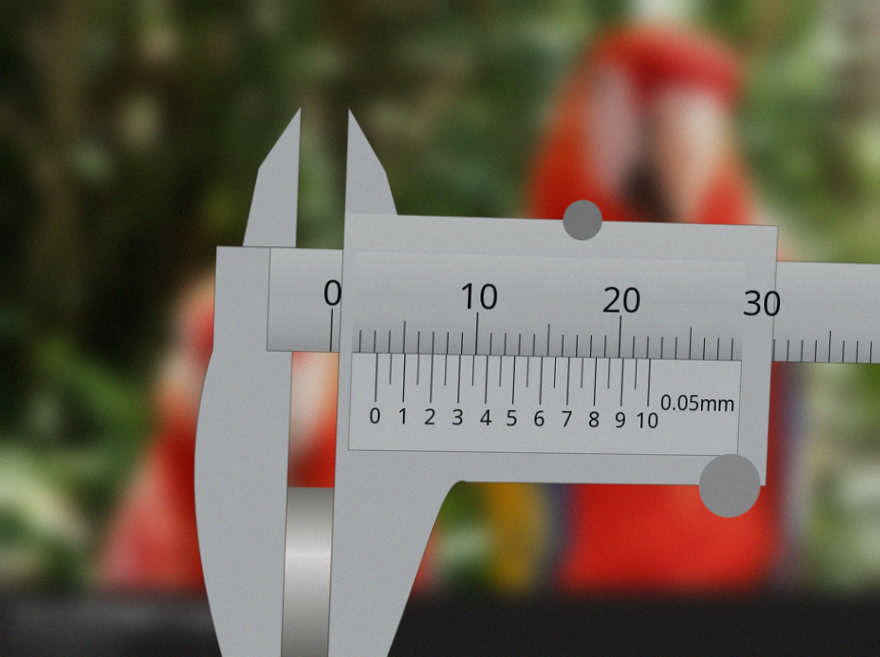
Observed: 3.2 mm
